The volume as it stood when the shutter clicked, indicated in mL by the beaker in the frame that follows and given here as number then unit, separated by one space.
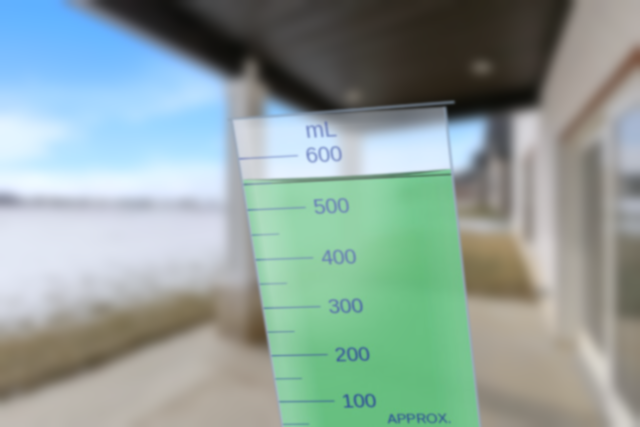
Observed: 550 mL
